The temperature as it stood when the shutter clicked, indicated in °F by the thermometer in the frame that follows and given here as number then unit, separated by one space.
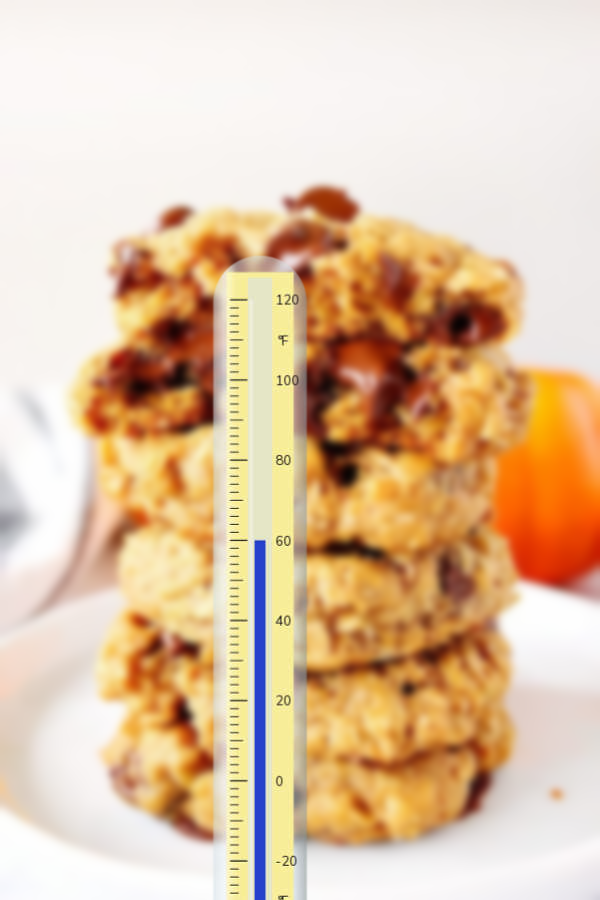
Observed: 60 °F
